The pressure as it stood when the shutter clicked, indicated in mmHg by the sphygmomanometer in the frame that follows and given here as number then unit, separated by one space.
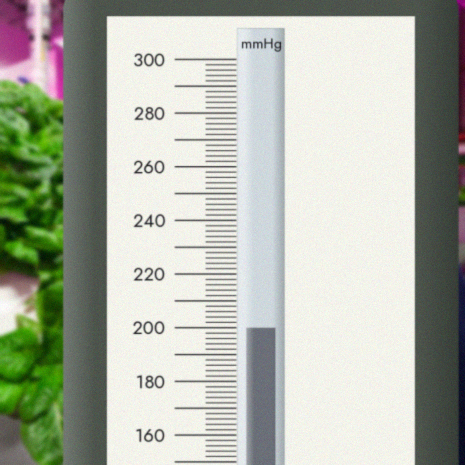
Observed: 200 mmHg
